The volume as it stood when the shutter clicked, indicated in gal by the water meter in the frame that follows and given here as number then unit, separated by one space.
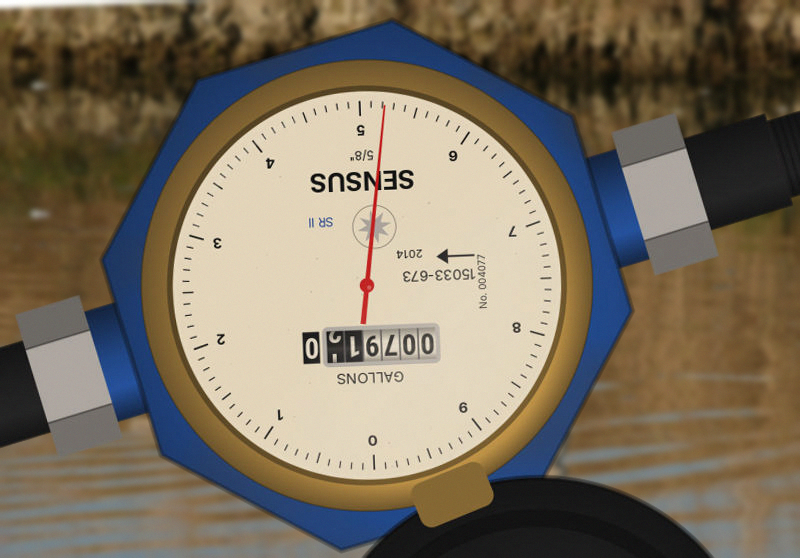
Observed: 79115.2 gal
